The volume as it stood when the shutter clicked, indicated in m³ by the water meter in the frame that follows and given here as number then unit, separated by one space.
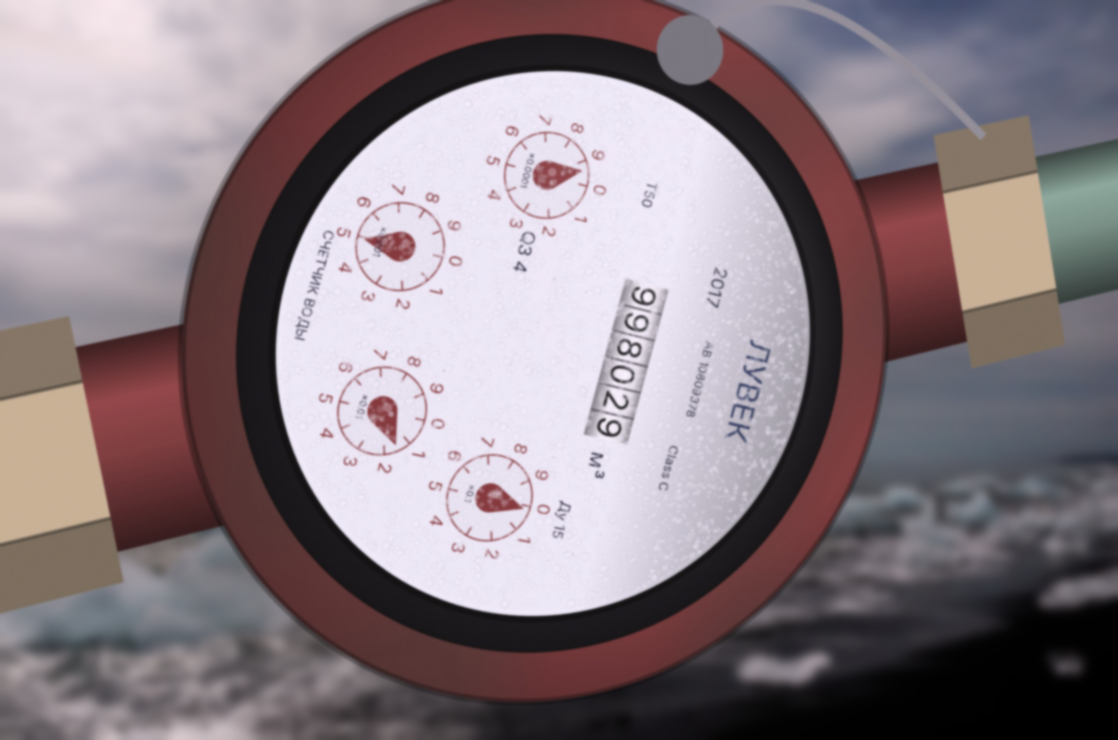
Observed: 998029.0149 m³
